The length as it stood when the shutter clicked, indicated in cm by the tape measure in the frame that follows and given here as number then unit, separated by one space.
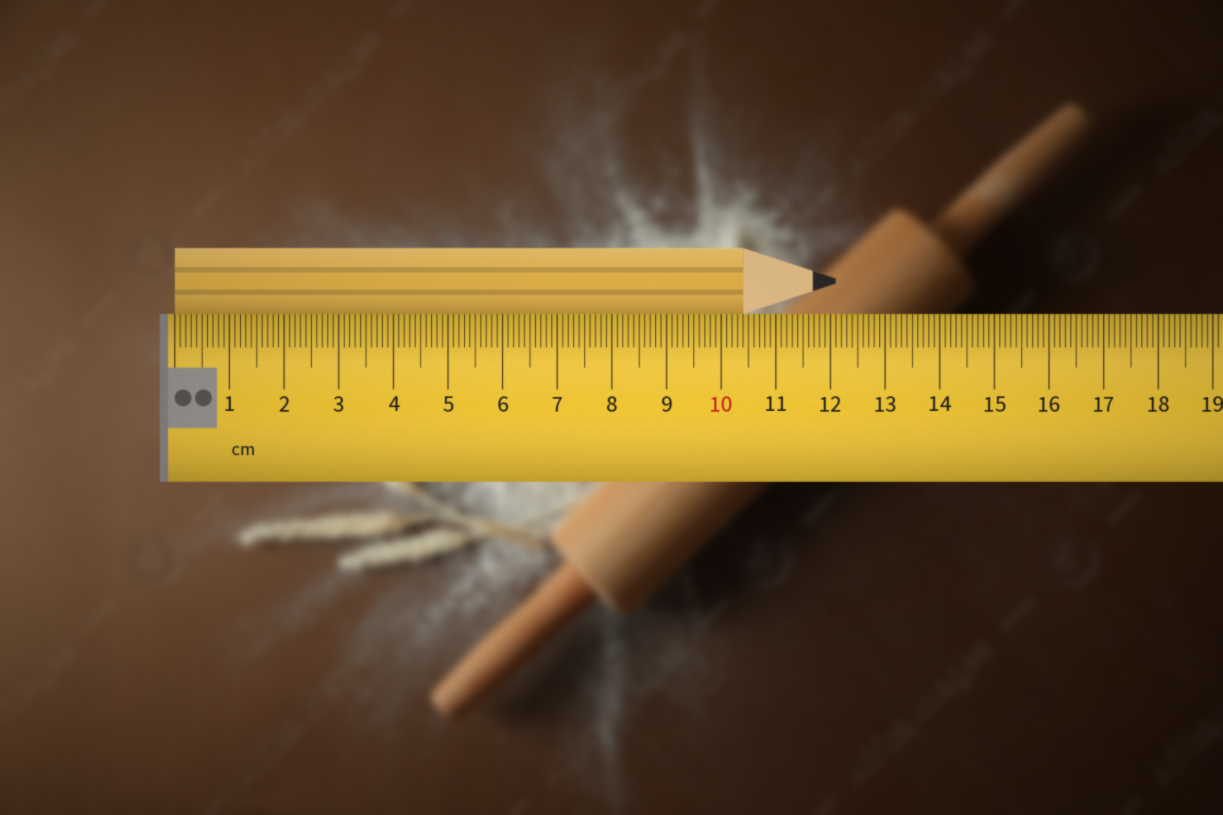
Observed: 12.1 cm
